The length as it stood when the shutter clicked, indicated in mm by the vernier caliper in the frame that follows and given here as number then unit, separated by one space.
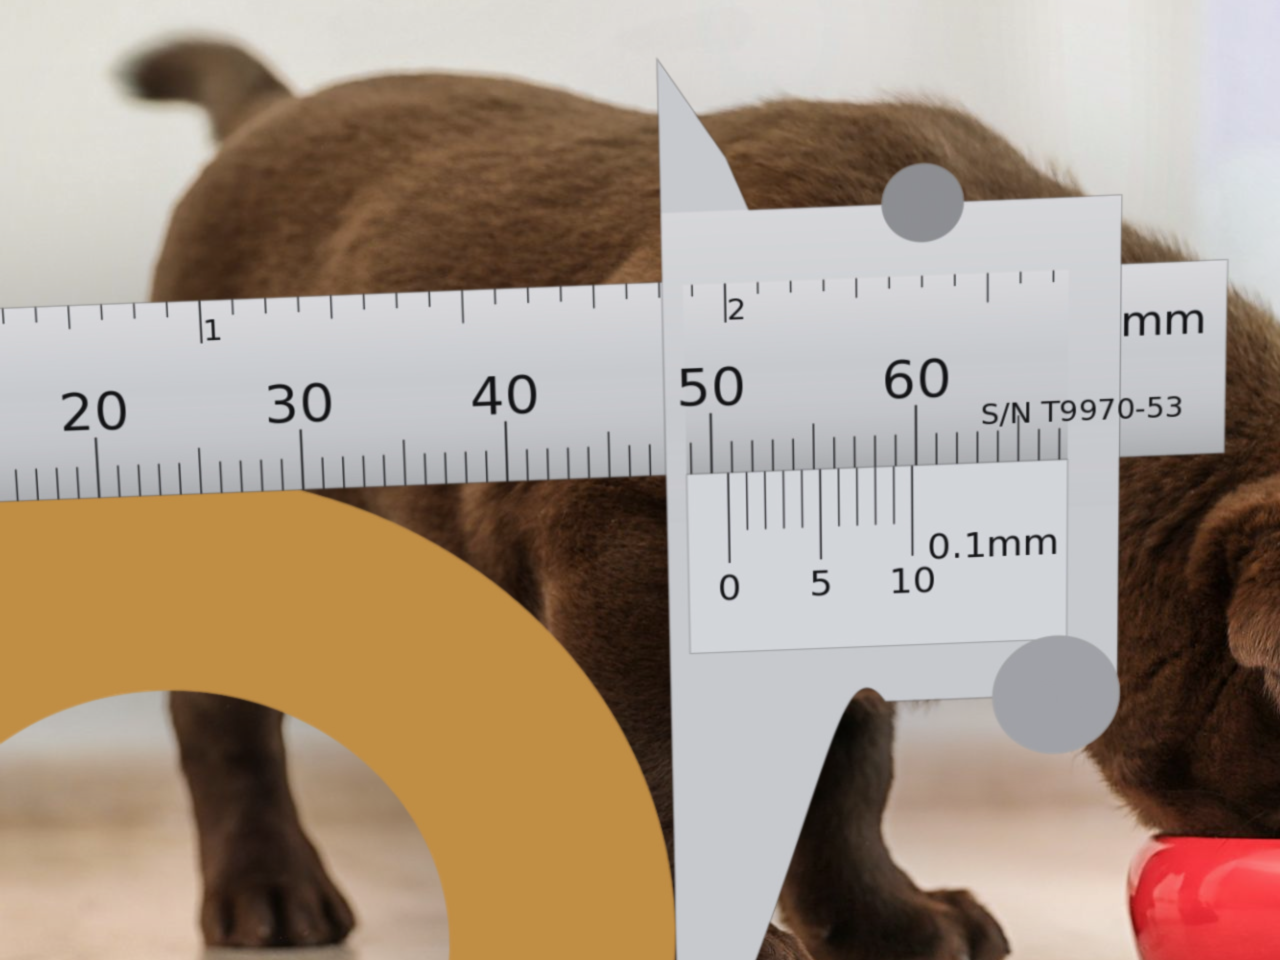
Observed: 50.8 mm
